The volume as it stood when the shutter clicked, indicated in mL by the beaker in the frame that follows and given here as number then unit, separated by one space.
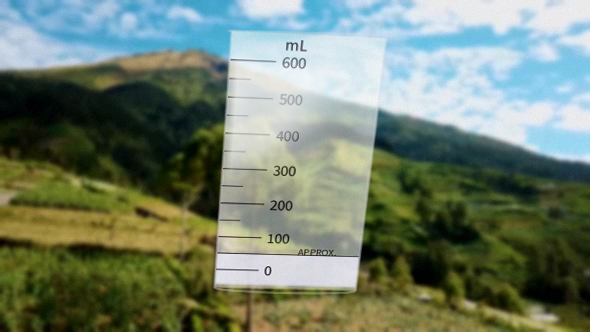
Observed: 50 mL
